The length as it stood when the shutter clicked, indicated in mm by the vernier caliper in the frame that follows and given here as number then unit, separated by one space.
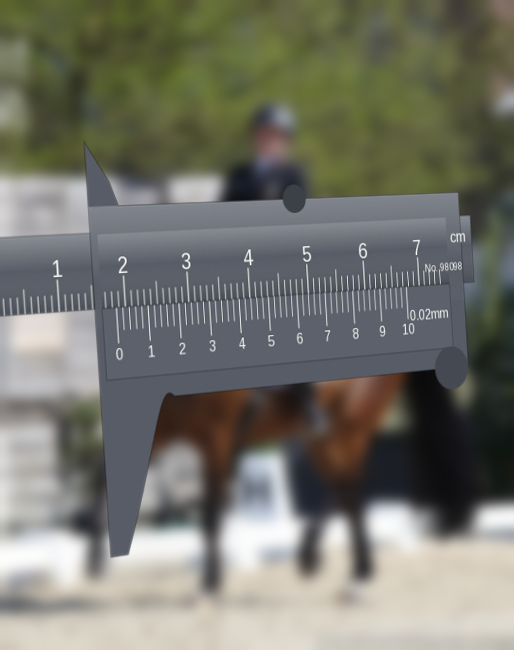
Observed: 18.6 mm
